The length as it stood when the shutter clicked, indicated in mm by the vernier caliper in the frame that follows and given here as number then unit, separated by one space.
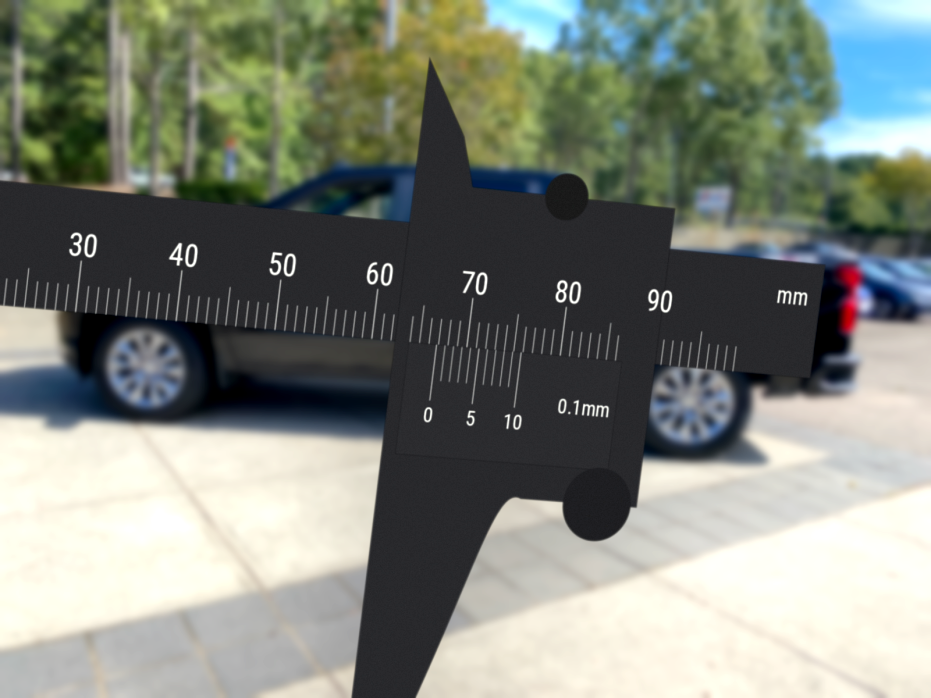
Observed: 66.8 mm
